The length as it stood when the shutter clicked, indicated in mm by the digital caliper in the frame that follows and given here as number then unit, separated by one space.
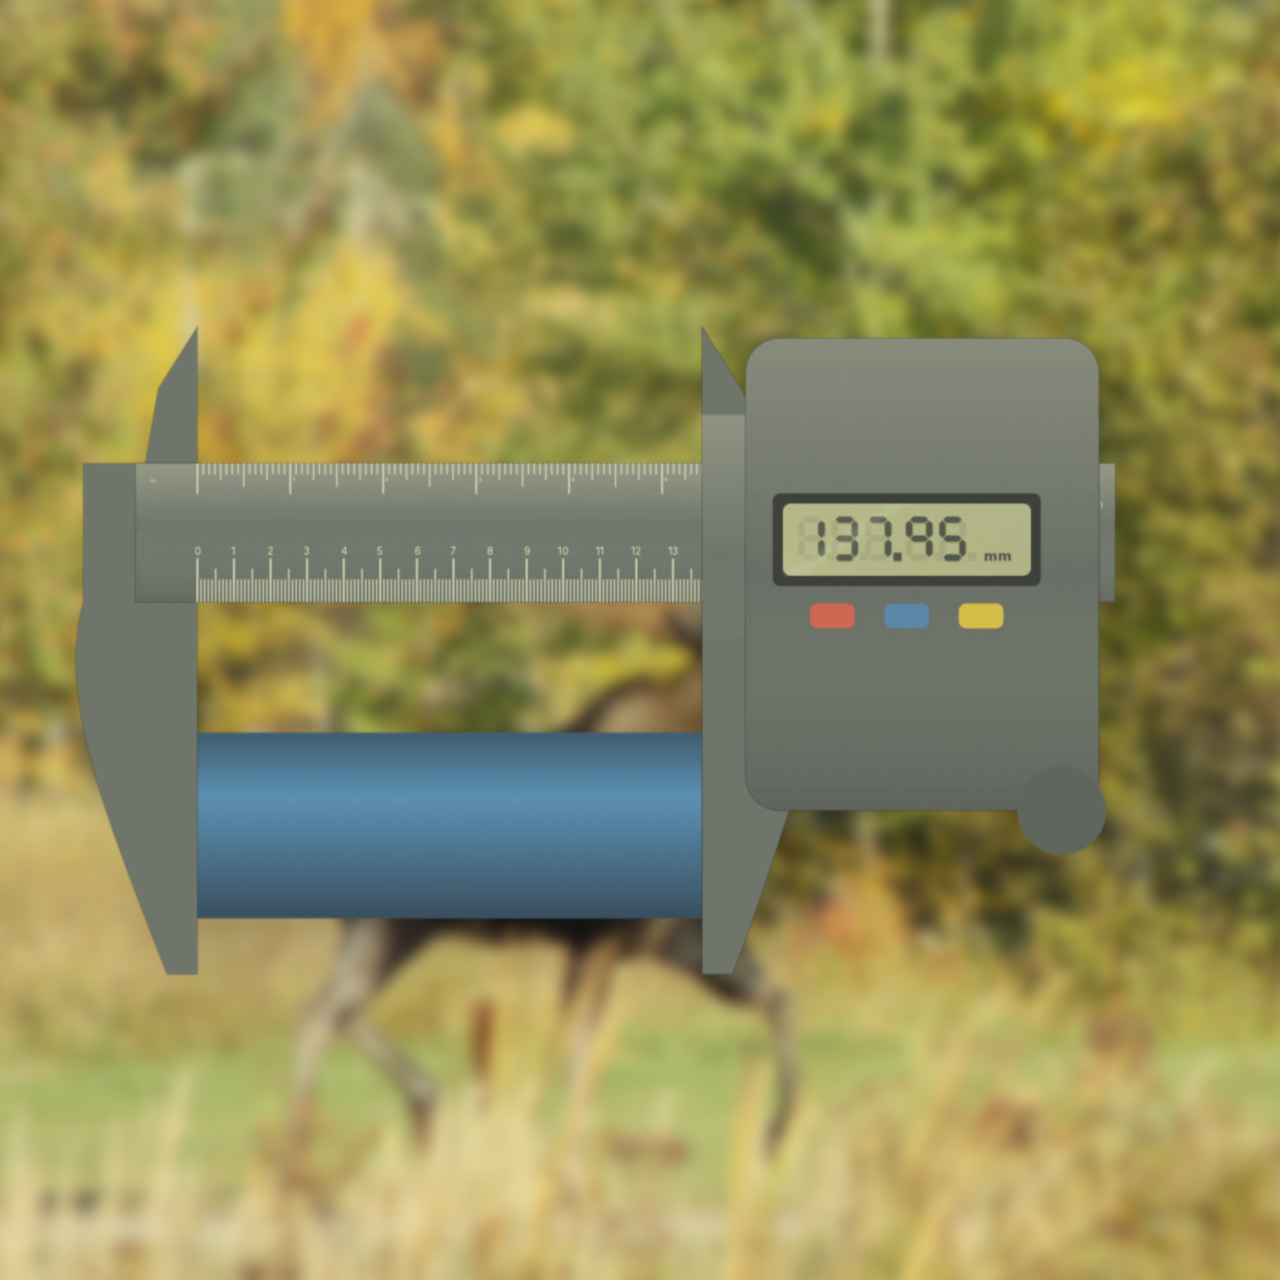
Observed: 137.95 mm
